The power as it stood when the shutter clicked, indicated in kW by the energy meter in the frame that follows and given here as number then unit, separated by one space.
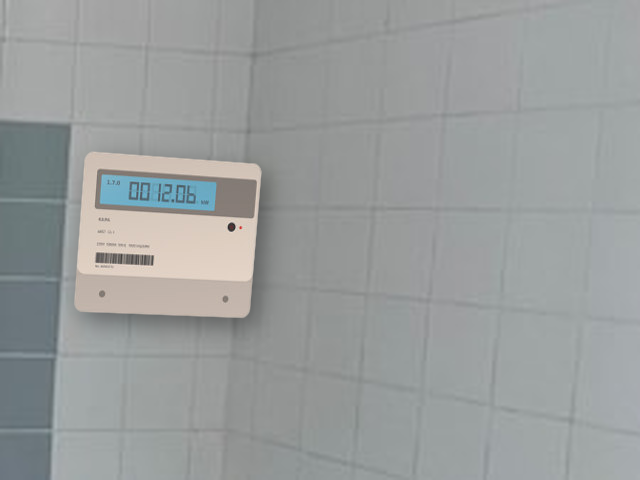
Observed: 12.06 kW
